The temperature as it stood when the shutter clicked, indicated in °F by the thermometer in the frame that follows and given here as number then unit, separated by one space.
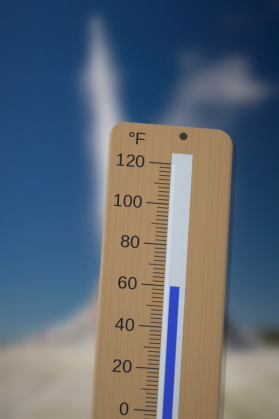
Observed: 60 °F
